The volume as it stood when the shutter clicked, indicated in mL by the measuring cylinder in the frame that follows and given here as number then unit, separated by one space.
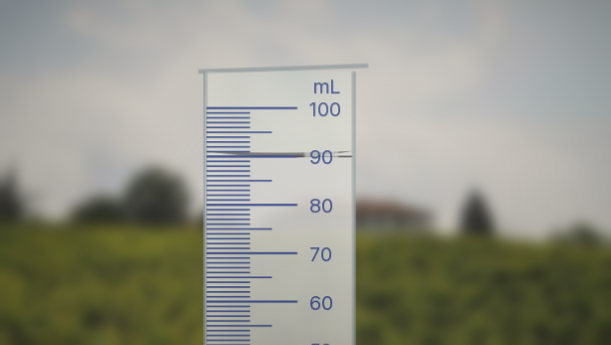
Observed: 90 mL
